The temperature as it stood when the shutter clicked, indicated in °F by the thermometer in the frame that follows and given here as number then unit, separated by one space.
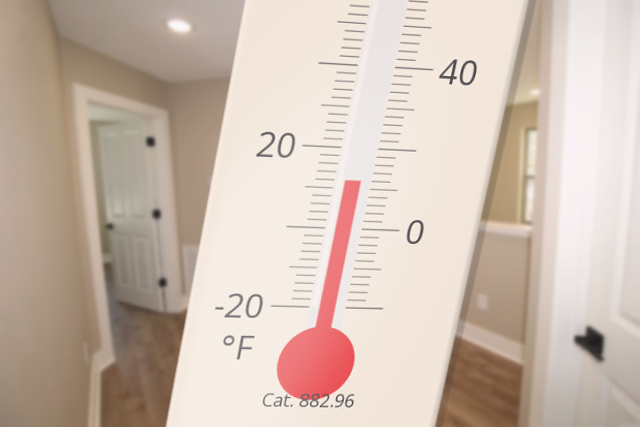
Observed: 12 °F
